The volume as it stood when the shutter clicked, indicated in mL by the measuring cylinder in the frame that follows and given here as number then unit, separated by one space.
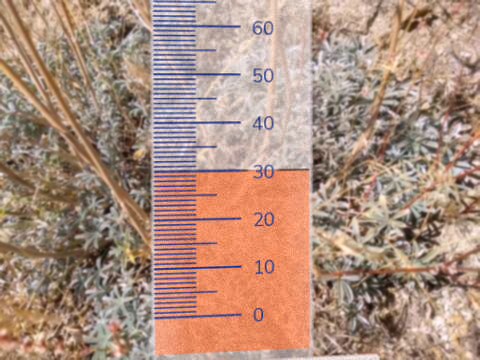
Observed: 30 mL
